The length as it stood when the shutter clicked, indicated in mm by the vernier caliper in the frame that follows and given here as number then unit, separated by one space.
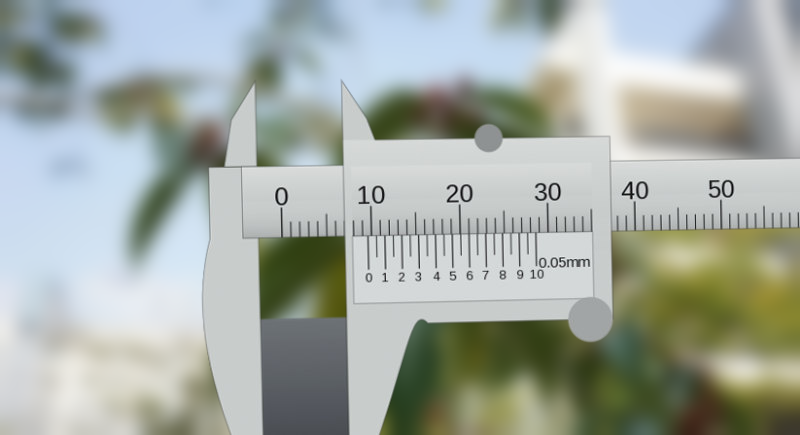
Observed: 9.6 mm
